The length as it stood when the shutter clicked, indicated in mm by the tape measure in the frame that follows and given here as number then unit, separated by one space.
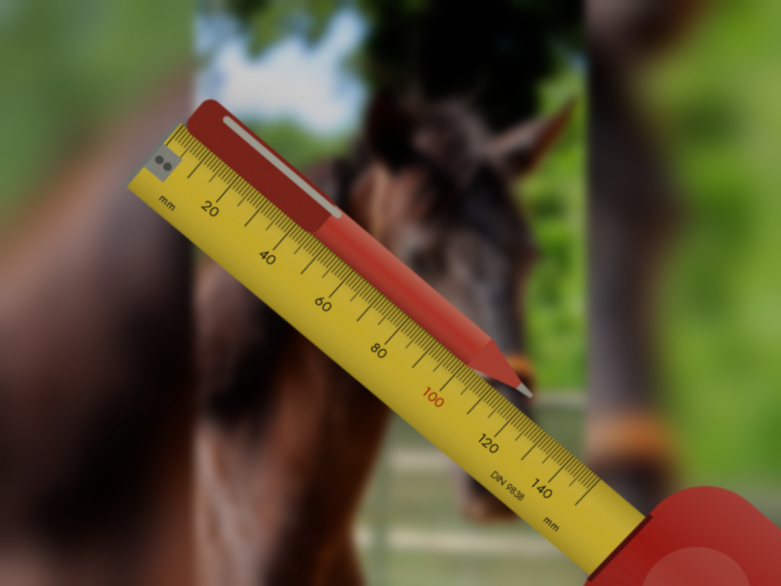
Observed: 120 mm
